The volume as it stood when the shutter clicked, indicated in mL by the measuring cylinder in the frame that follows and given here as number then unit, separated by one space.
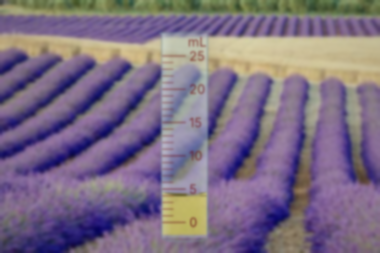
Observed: 4 mL
